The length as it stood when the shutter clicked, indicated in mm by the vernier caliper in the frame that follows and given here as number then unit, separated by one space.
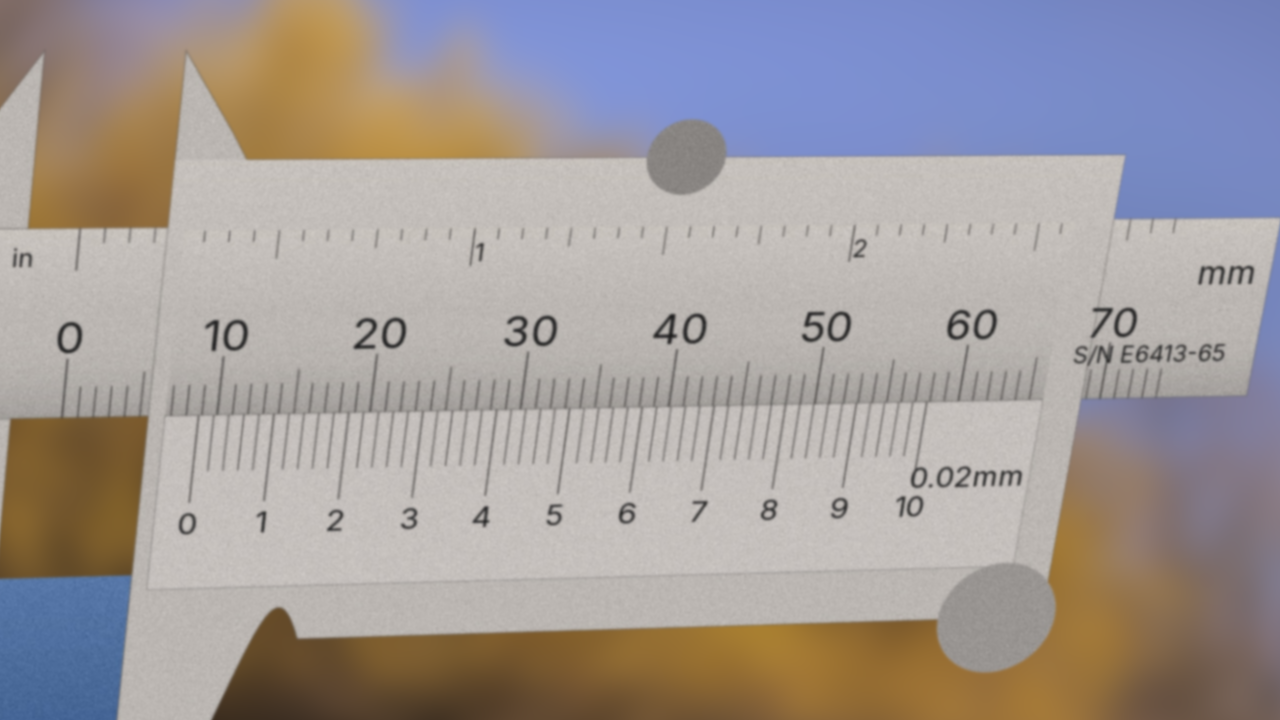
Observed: 8.8 mm
